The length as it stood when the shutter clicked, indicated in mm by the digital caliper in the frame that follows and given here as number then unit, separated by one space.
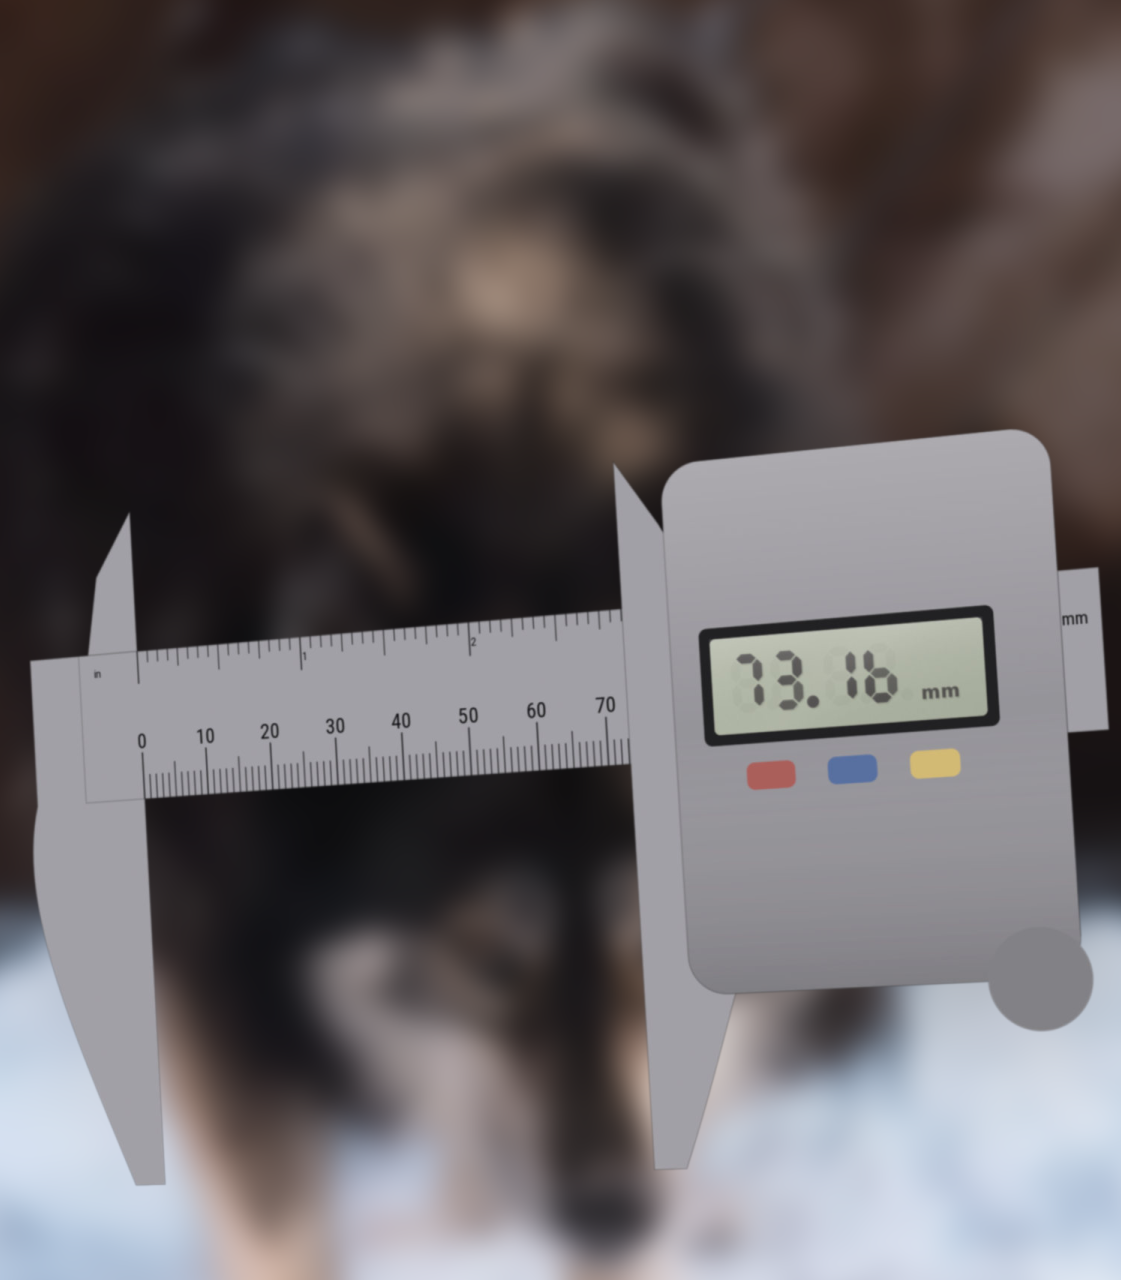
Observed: 73.16 mm
